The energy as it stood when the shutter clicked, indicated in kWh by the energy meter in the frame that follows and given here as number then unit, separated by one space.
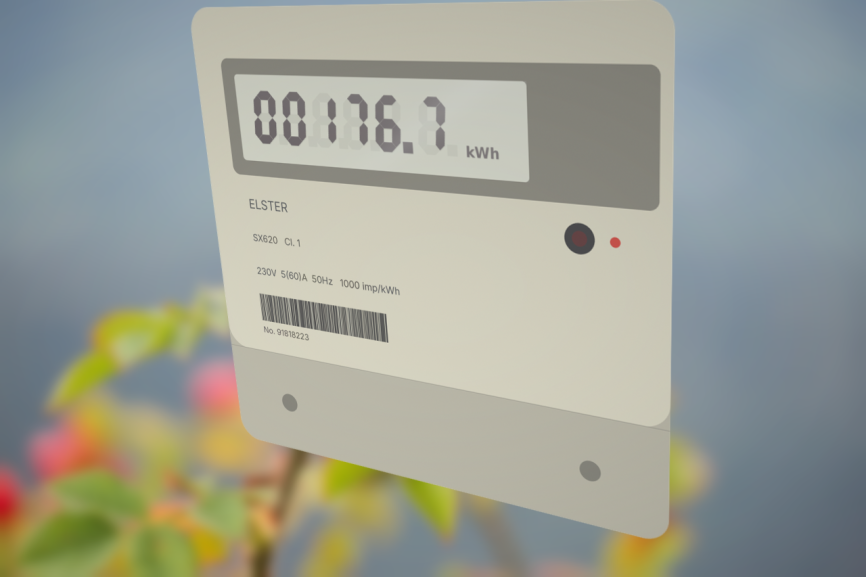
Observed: 176.7 kWh
